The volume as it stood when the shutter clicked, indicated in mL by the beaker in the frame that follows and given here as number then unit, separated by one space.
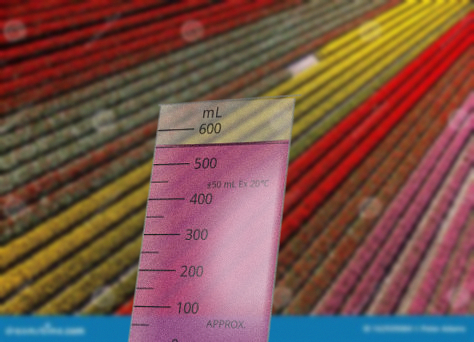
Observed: 550 mL
